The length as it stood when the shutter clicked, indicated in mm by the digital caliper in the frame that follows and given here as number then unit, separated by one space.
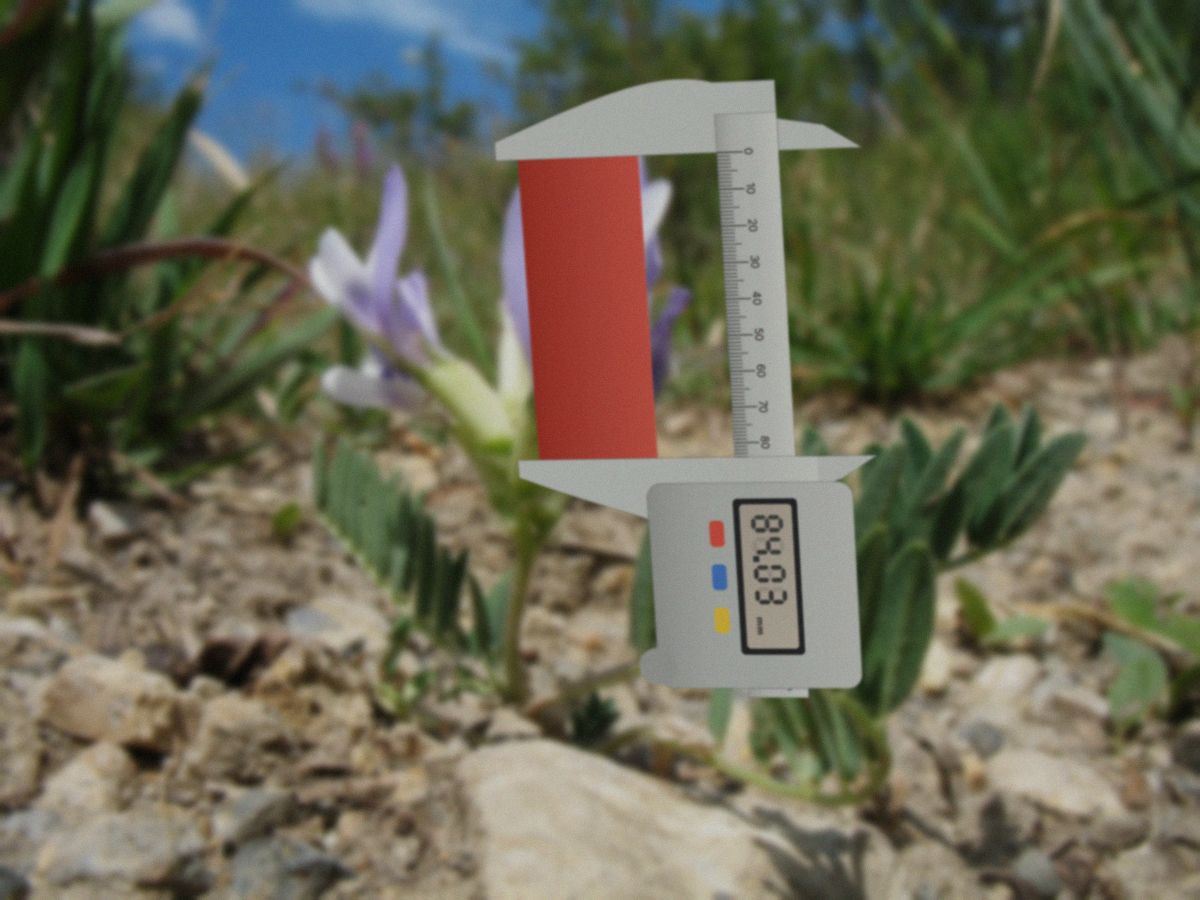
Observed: 84.03 mm
